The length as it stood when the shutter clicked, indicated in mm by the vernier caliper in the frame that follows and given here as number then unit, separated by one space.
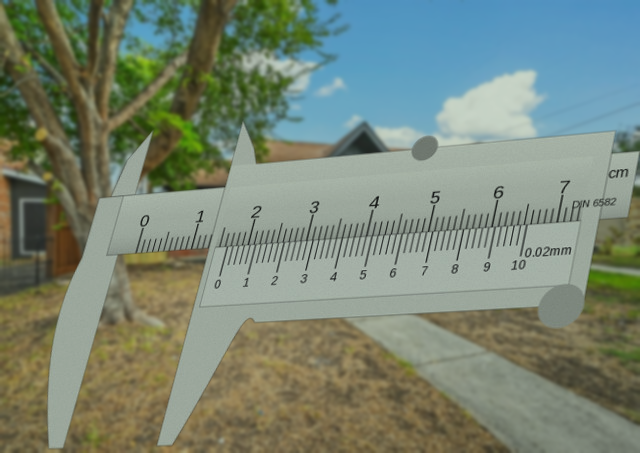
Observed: 16.4 mm
